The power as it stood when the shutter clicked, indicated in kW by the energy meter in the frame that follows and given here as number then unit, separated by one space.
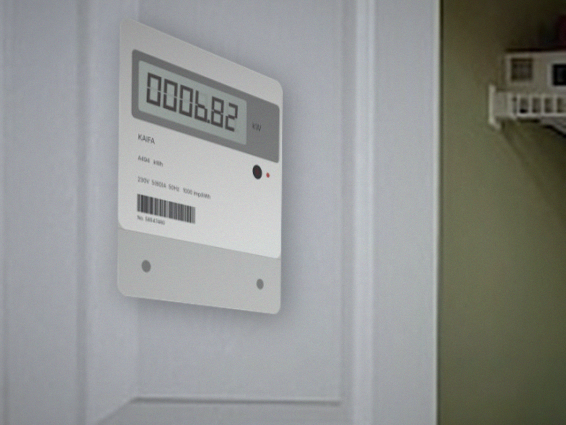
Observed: 6.82 kW
